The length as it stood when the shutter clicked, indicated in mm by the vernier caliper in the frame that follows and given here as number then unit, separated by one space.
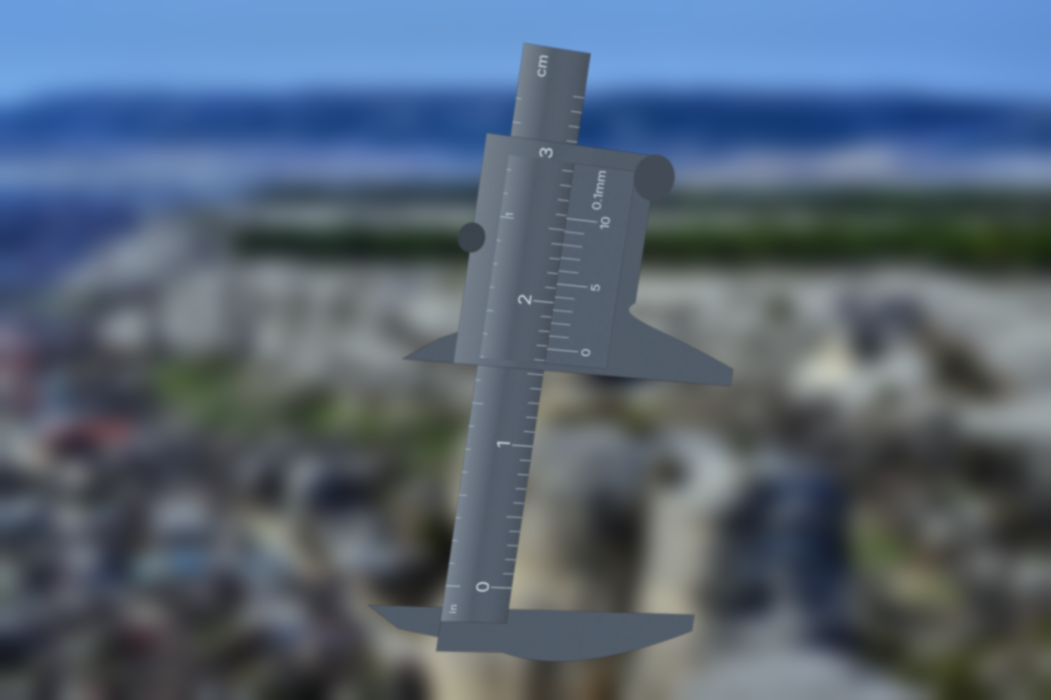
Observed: 16.8 mm
